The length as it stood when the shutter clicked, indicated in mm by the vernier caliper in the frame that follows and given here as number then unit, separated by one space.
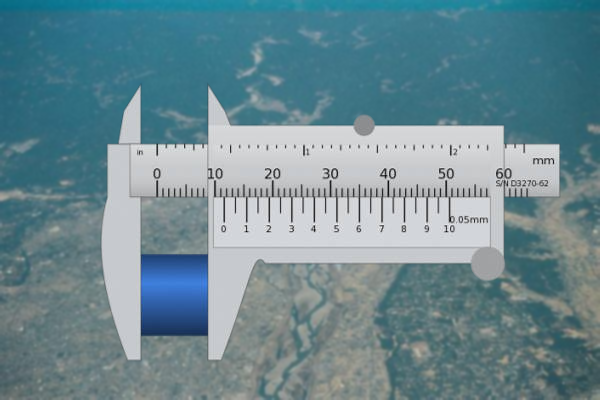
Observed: 11.6 mm
